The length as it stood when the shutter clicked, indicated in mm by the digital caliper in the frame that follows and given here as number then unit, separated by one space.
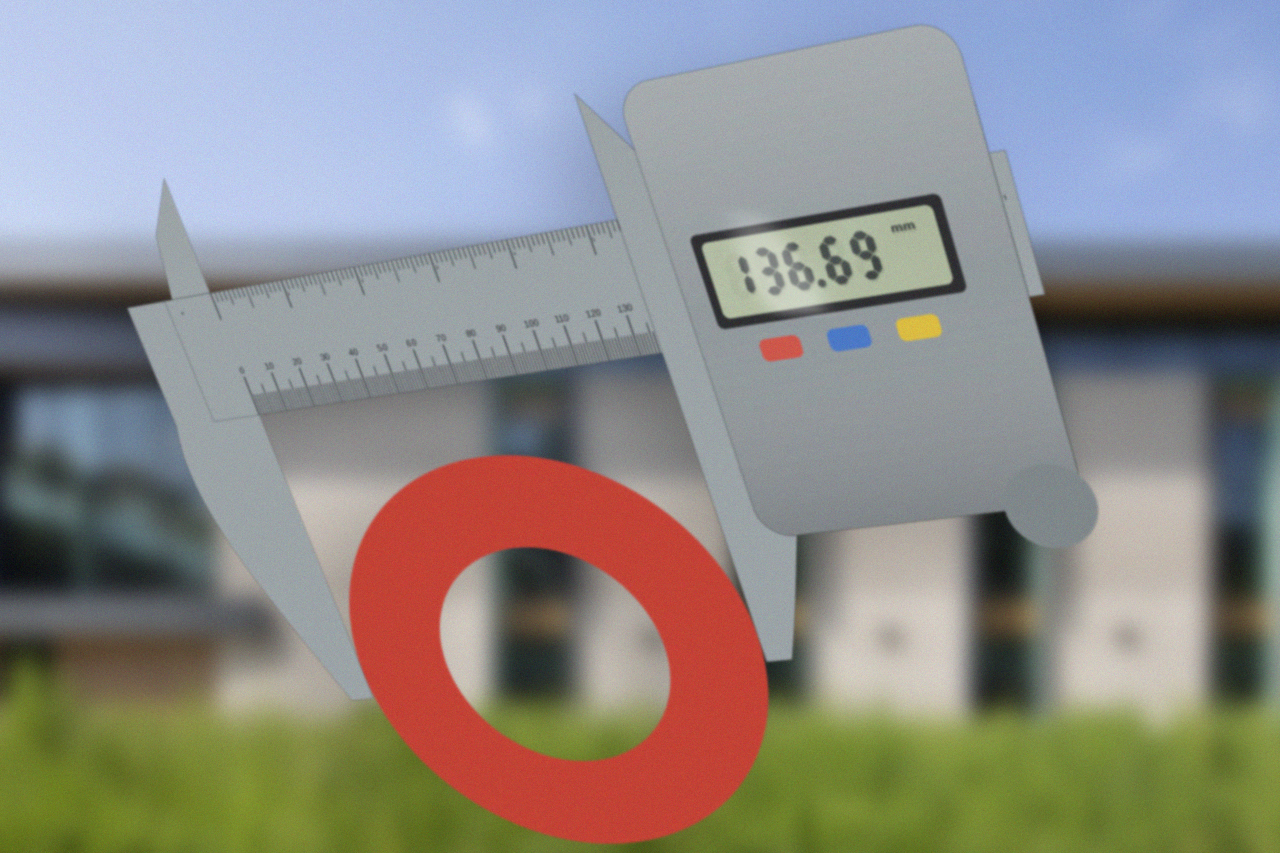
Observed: 136.69 mm
